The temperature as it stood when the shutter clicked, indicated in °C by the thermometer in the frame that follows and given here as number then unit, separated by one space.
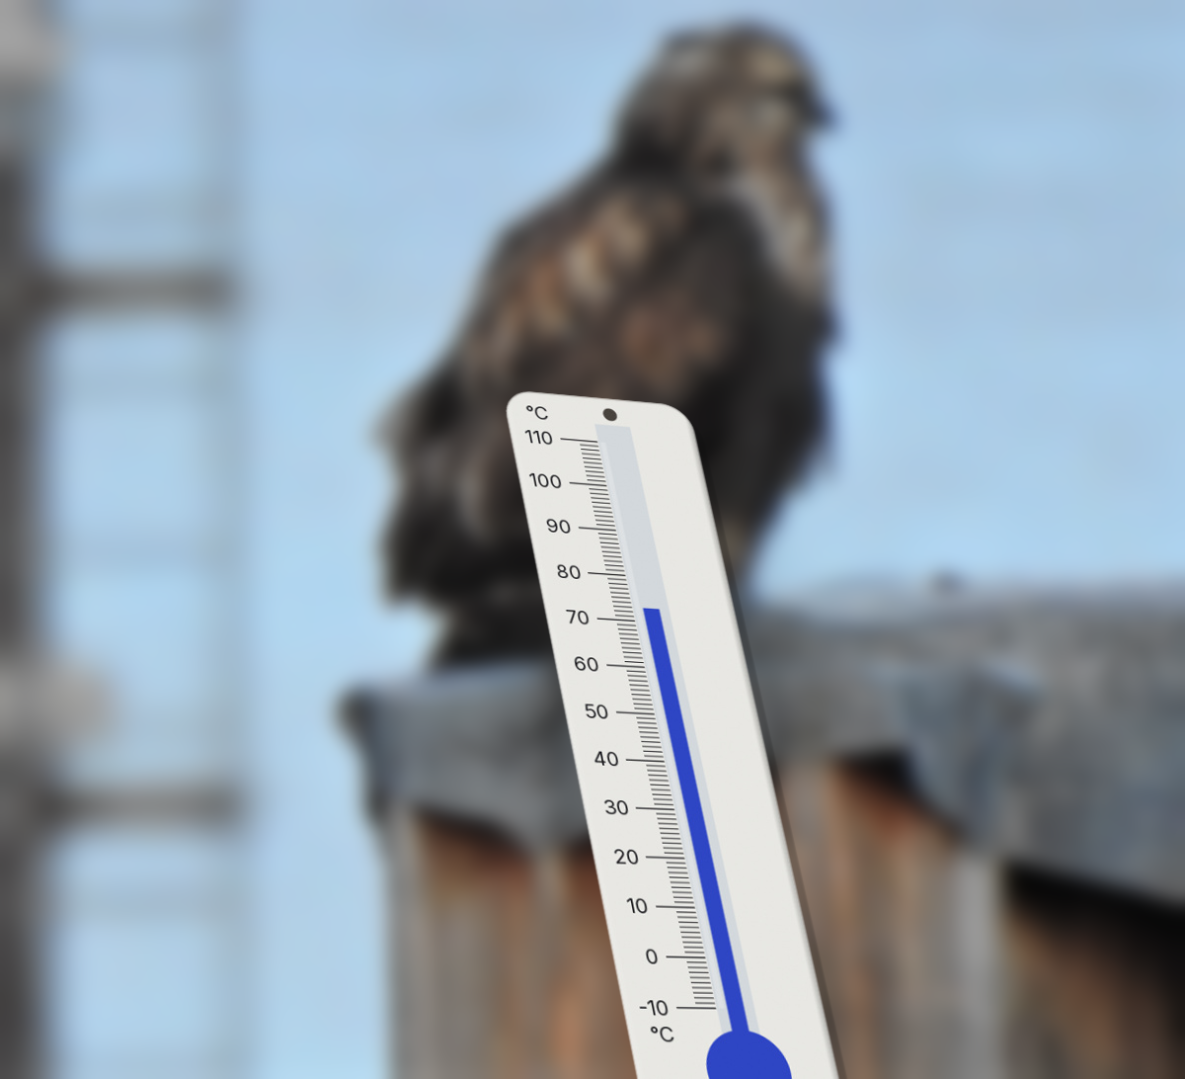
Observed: 73 °C
